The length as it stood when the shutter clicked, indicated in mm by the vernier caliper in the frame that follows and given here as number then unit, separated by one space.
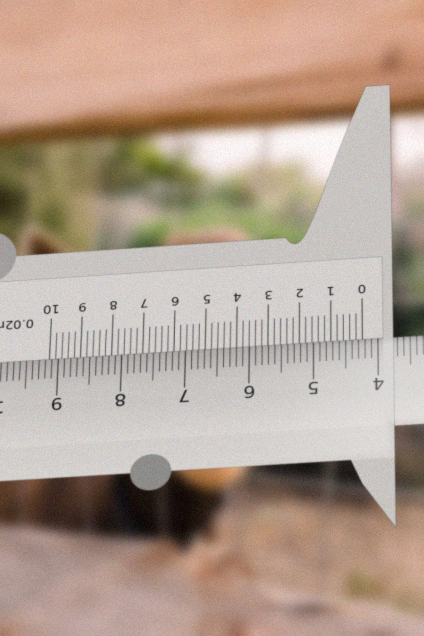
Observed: 42.4 mm
